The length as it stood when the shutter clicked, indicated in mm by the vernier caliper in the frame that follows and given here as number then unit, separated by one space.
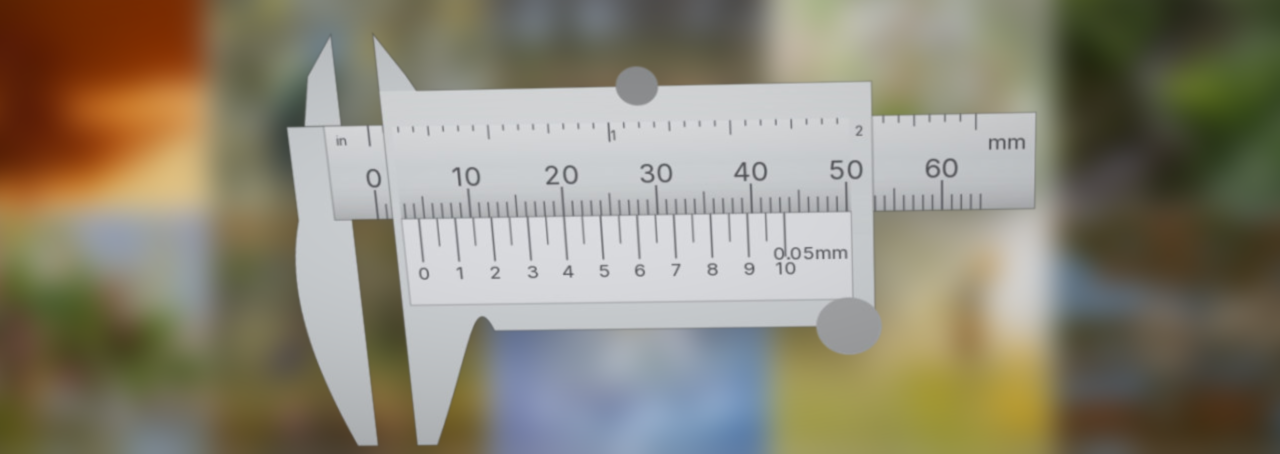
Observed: 4.4 mm
